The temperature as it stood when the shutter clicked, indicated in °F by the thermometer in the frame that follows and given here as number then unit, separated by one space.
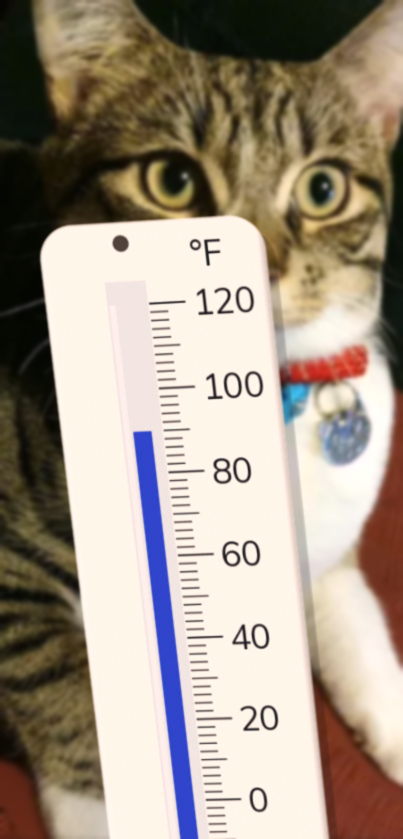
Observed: 90 °F
